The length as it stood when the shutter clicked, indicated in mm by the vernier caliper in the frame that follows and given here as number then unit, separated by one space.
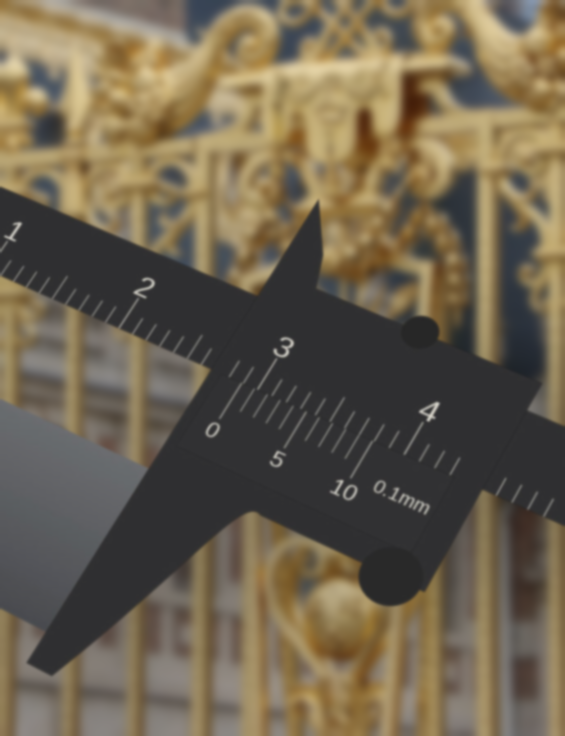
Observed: 28.9 mm
